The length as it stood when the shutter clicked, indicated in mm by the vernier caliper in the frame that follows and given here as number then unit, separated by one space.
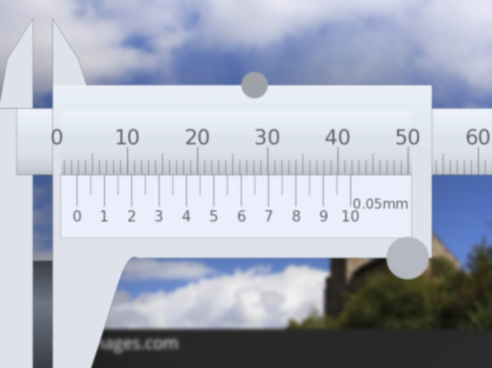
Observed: 2.8 mm
